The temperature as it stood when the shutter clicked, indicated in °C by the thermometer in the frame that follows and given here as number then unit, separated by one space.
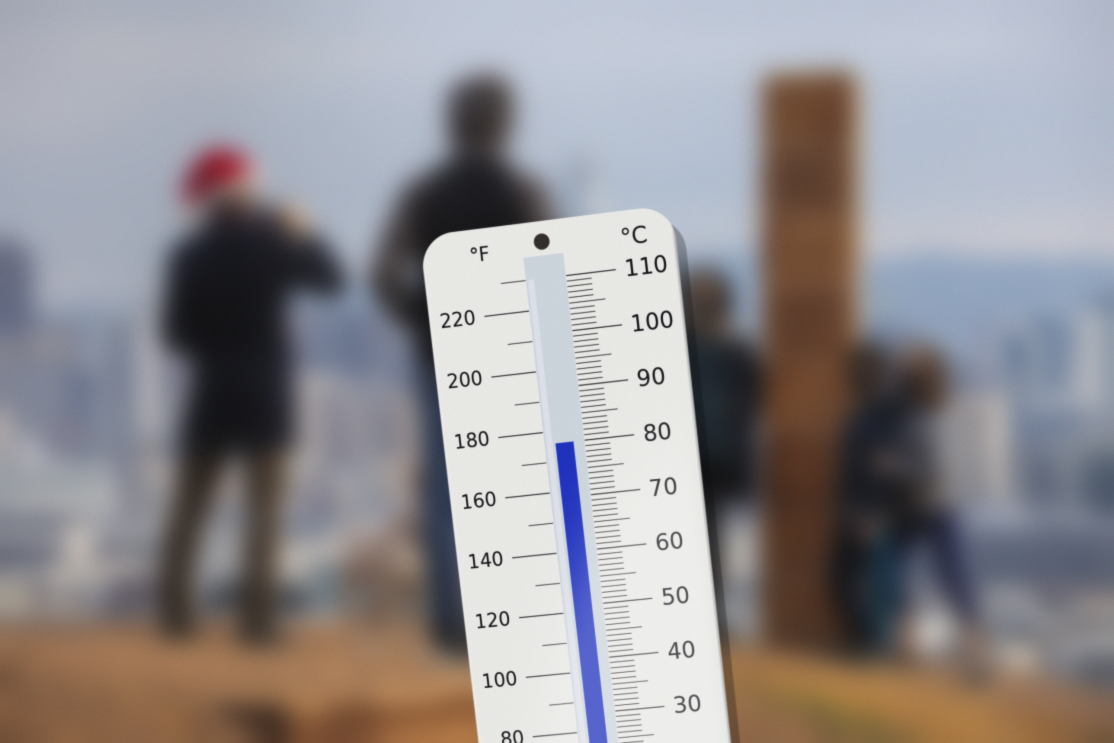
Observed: 80 °C
